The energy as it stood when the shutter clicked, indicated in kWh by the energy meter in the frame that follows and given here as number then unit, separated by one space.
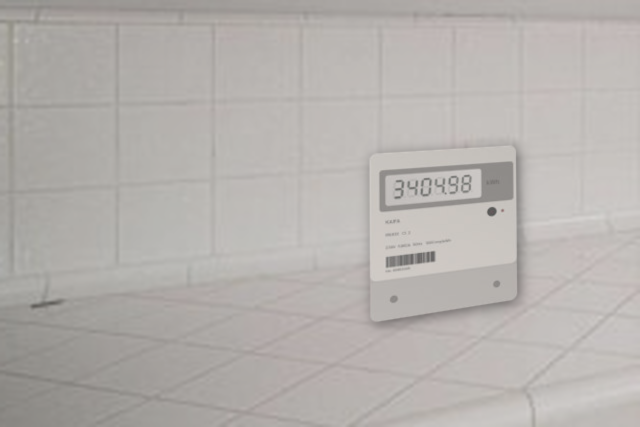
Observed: 3404.98 kWh
